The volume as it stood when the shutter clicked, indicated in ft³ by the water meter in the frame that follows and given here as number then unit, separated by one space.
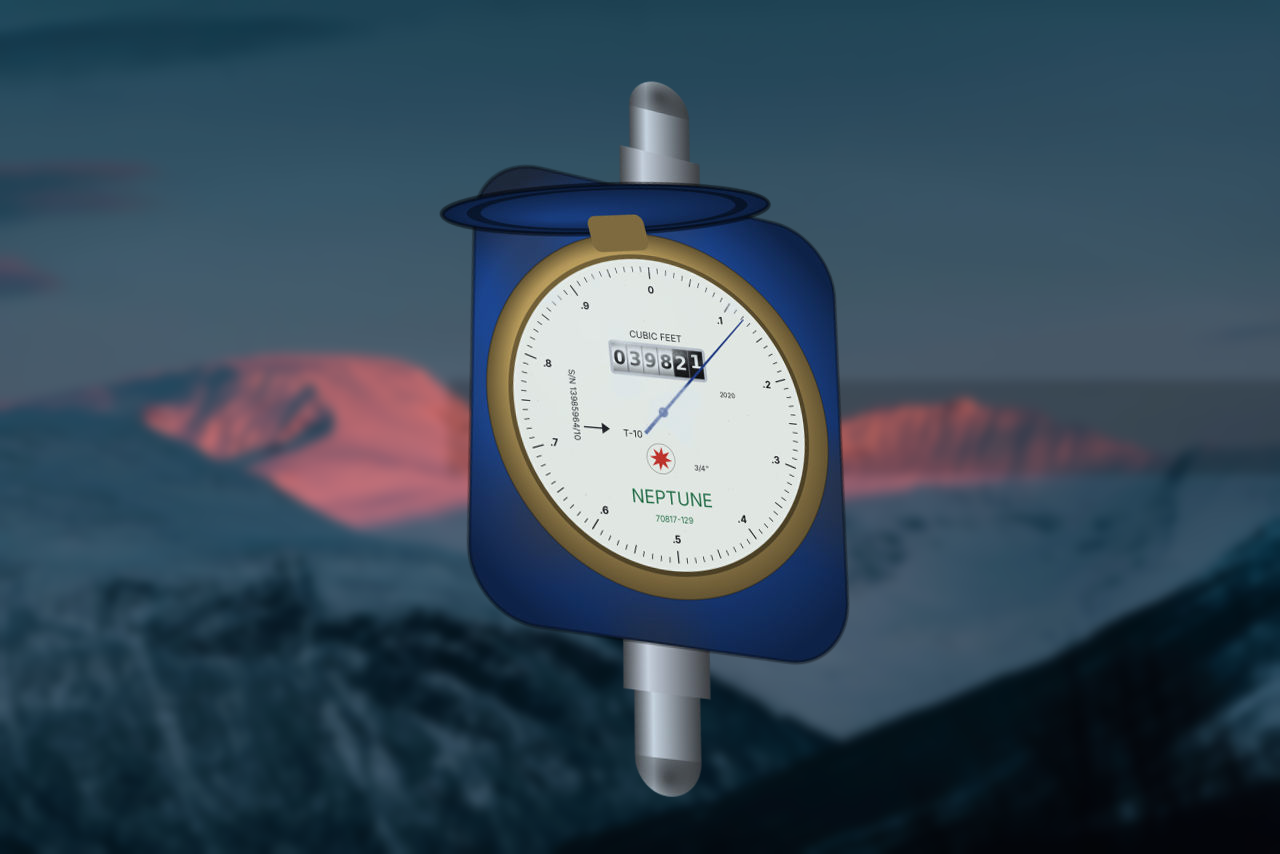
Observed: 39821.12 ft³
